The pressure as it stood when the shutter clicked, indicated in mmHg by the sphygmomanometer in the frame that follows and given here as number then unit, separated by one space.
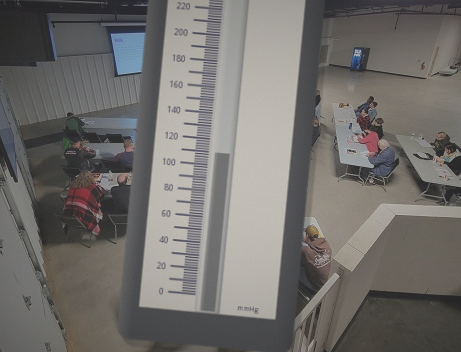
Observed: 110 mmHg
